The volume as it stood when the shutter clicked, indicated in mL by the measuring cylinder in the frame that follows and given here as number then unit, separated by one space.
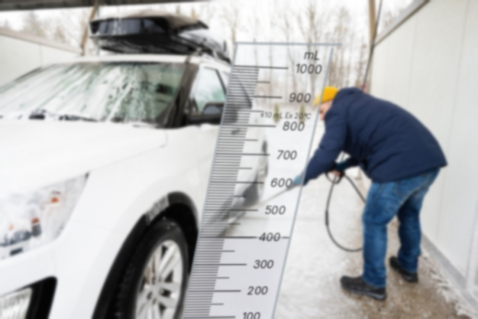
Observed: 400 mL
